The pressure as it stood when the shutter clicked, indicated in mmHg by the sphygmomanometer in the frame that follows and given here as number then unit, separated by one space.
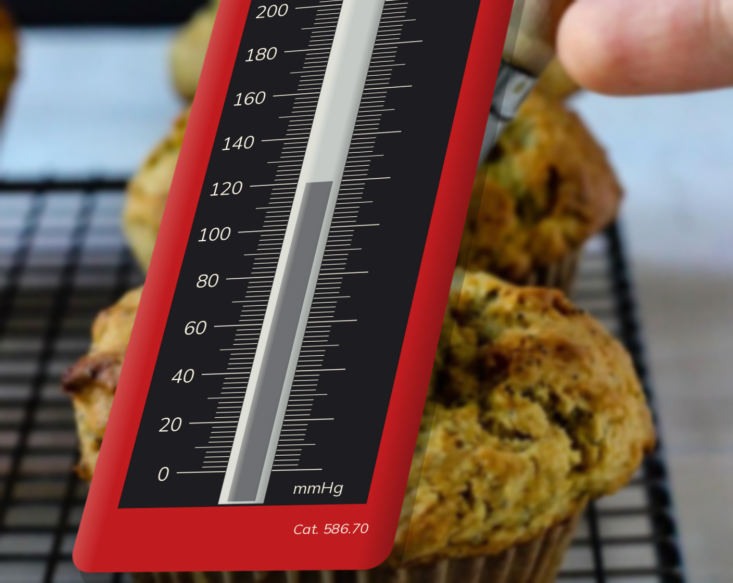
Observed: 120 mmHg
